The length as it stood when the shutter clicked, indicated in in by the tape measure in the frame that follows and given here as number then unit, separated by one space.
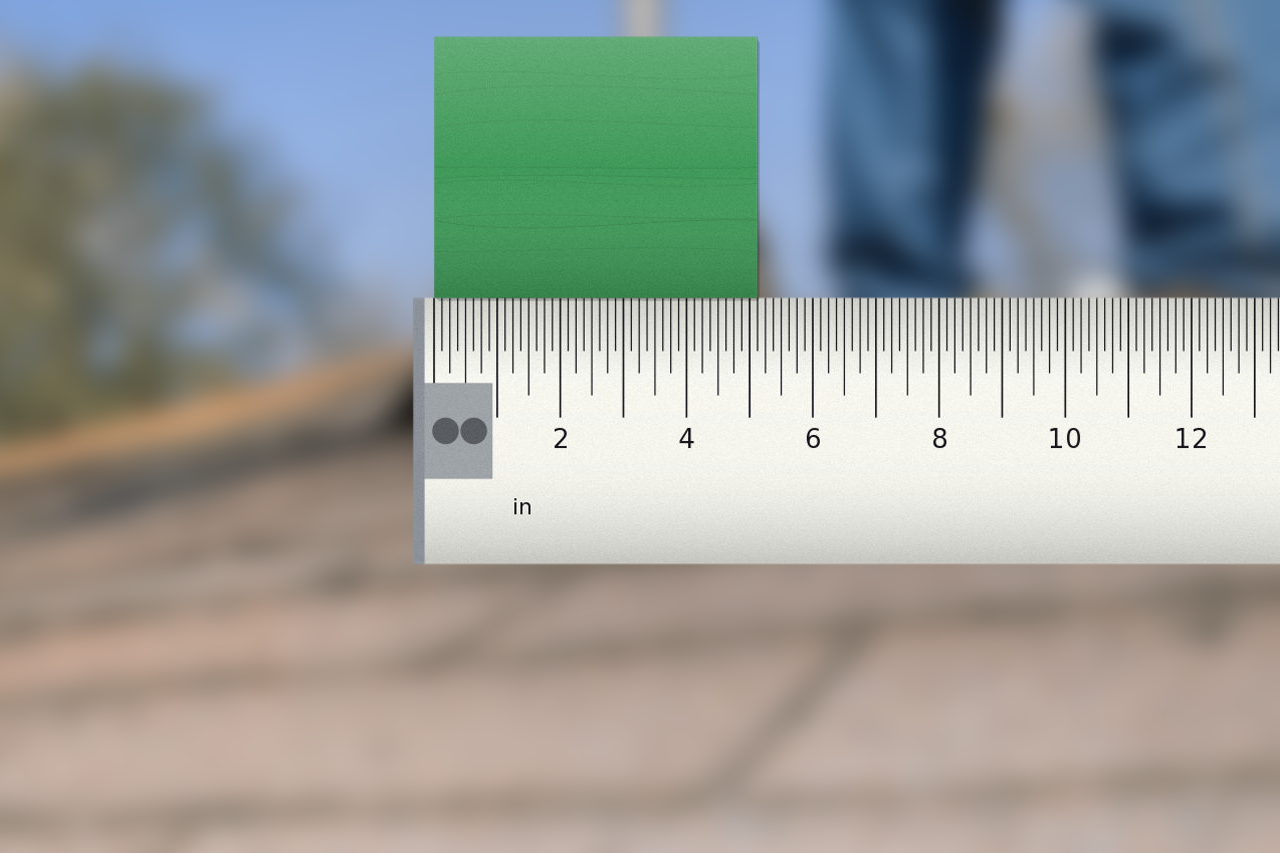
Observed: 5.125 in
